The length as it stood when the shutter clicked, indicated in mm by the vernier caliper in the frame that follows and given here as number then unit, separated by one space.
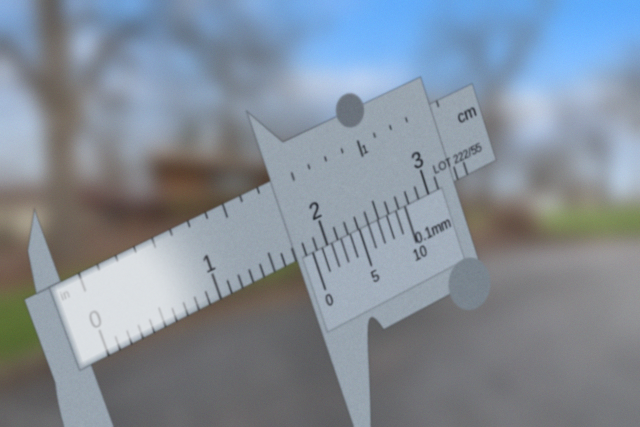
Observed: 18.6 mm
